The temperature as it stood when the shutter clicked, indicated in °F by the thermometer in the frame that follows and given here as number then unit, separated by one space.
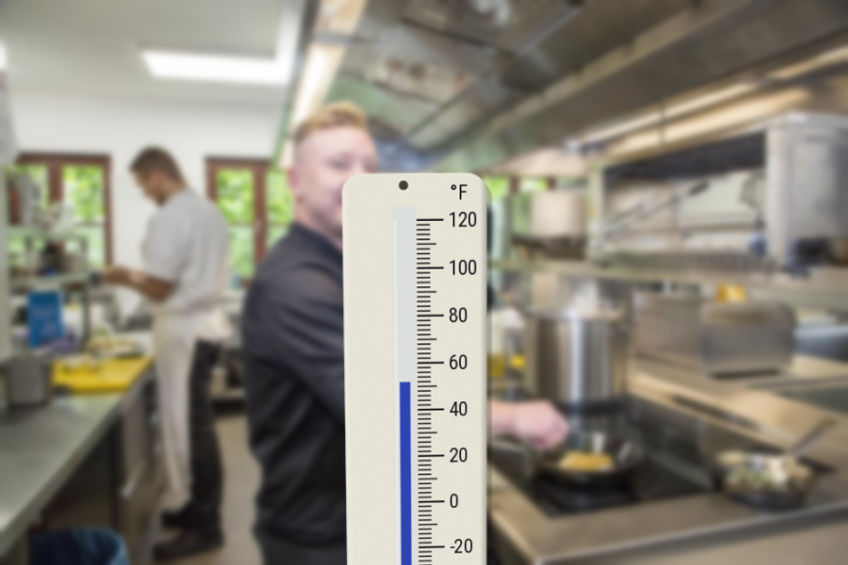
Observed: 52 °F
